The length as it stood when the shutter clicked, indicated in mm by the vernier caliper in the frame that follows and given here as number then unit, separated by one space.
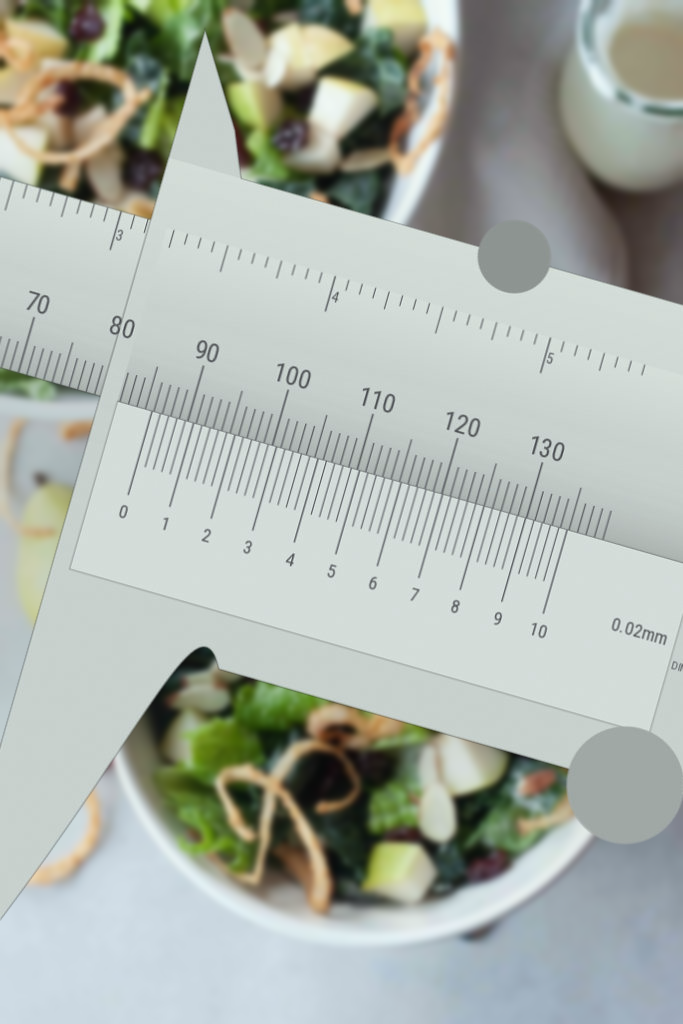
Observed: 85.8 mm
